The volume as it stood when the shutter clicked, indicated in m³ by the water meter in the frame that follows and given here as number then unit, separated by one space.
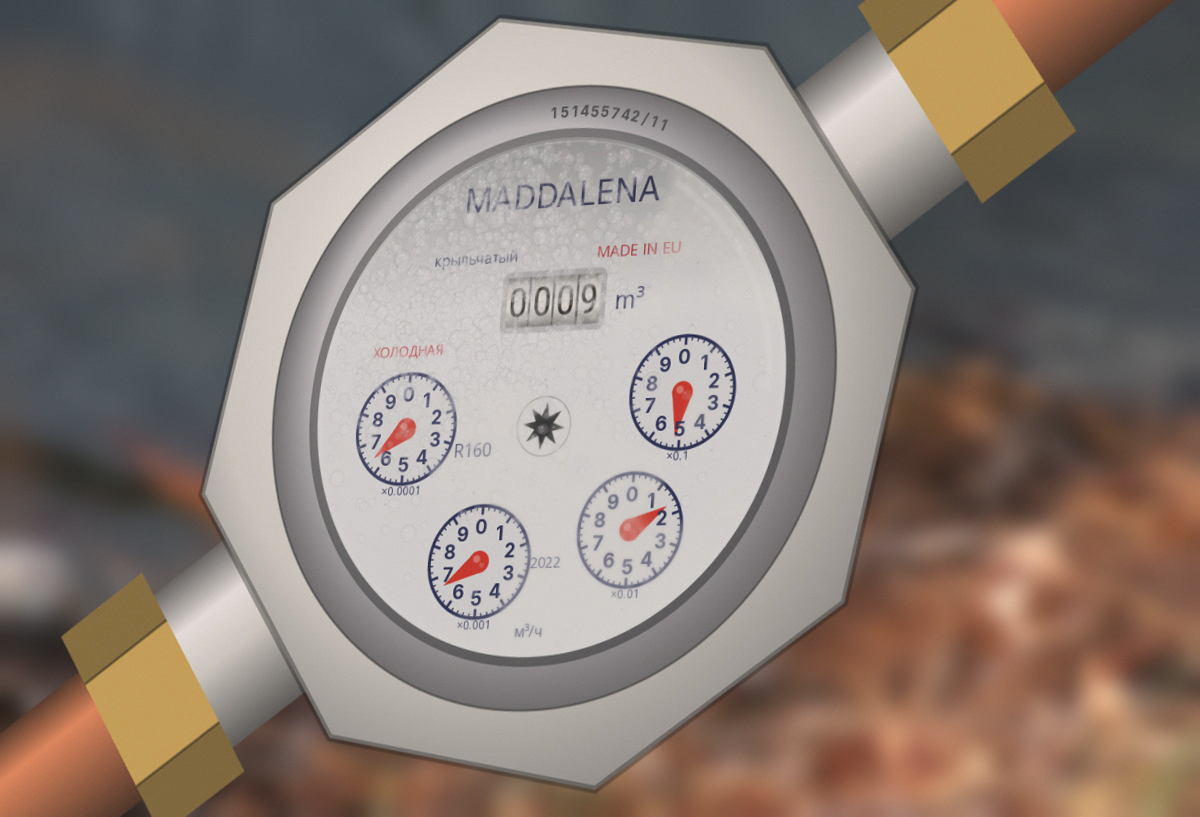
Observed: 9.5166 m³
